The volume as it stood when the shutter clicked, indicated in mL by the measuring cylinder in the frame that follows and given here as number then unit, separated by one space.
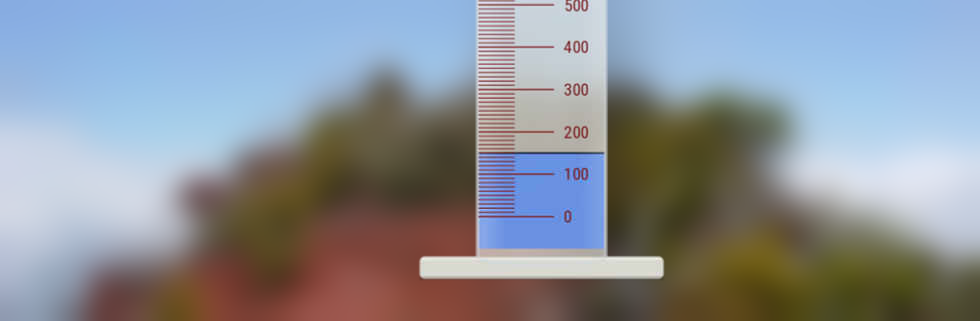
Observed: 150 mL
